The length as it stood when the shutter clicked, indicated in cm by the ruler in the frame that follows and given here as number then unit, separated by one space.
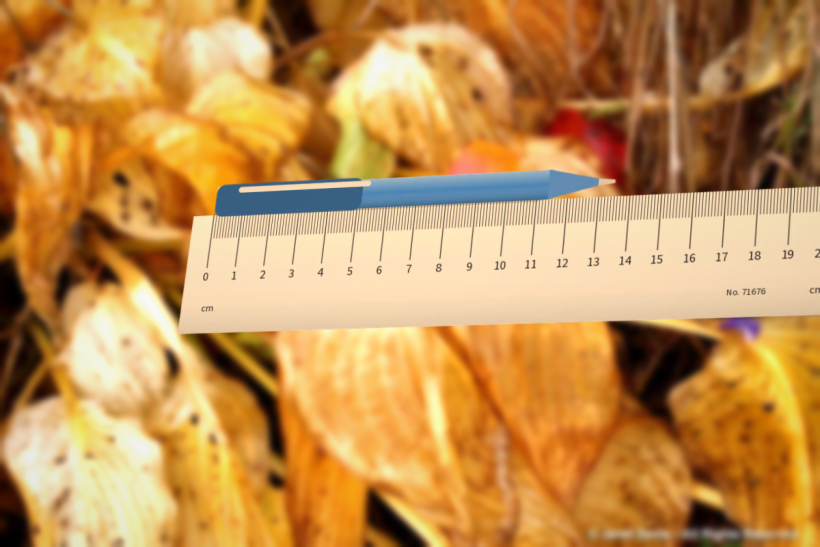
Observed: 13.5 cm
